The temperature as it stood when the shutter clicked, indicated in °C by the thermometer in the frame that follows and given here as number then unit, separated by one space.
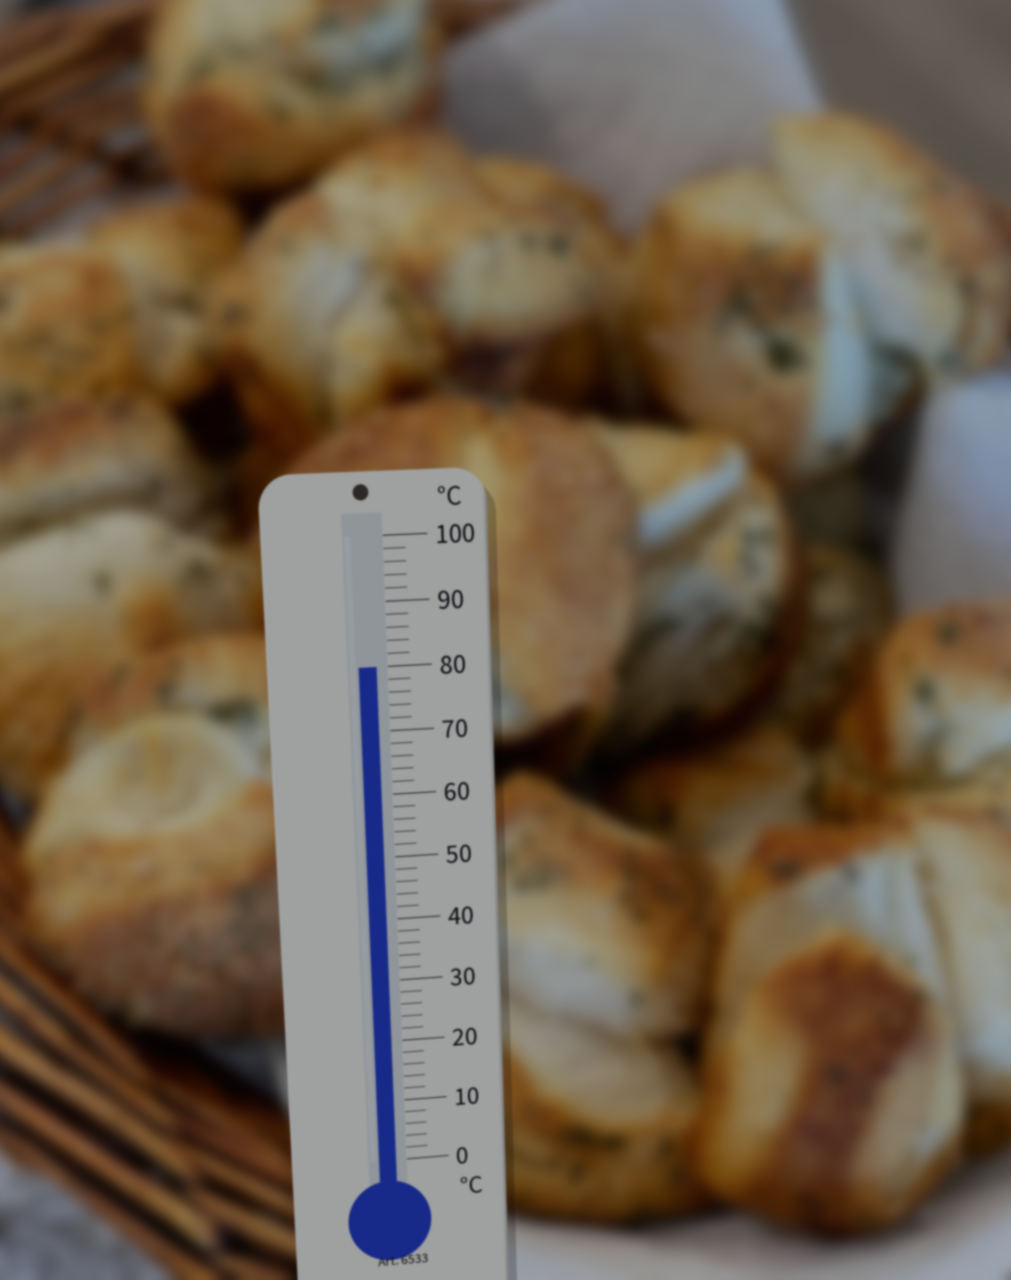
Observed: 80 °C
